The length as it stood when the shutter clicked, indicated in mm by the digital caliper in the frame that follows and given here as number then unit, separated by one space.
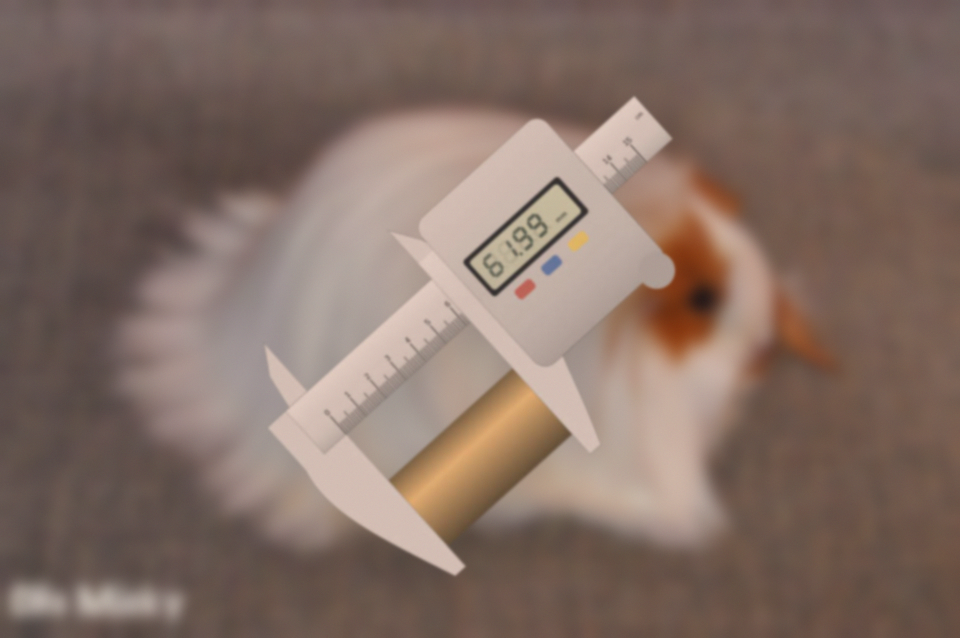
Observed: 61.99 mm
